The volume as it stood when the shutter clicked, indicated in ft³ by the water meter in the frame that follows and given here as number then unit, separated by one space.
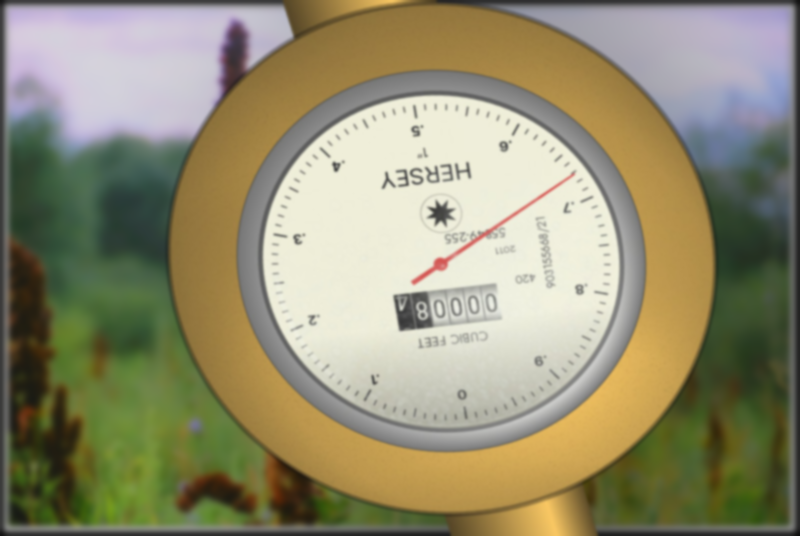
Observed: 83.67 ft³
